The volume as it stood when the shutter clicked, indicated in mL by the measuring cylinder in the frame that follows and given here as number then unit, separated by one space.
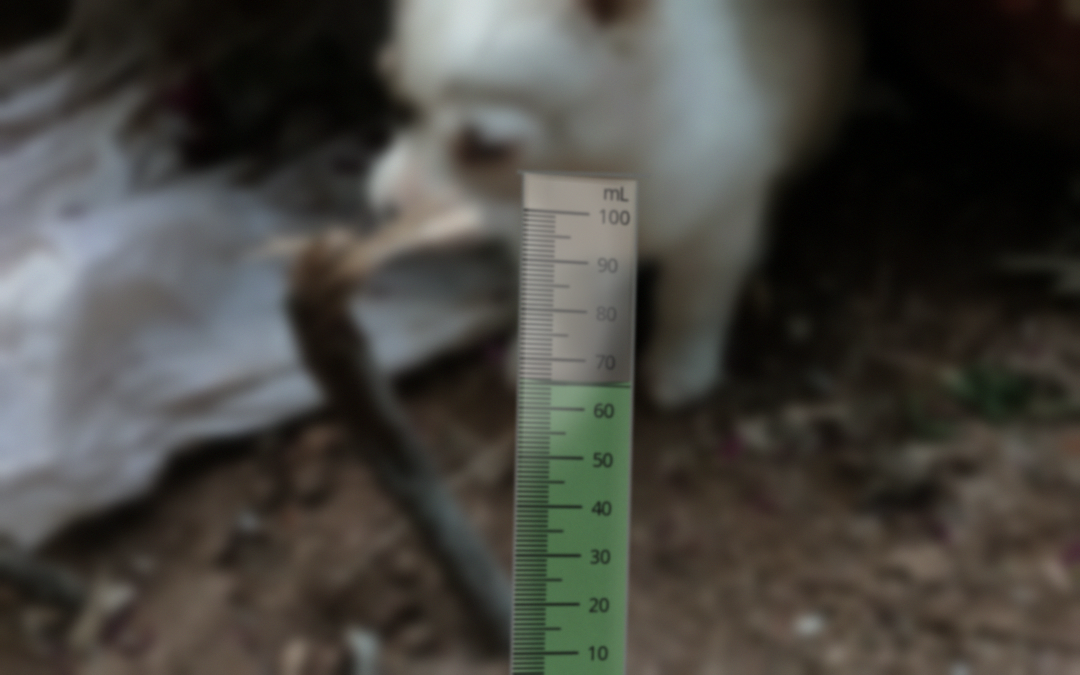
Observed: 65 mL
